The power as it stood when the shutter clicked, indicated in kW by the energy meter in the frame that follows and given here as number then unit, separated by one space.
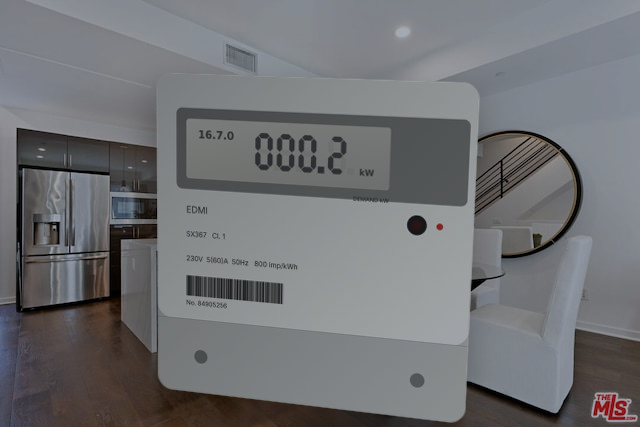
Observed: 0.2 kW
